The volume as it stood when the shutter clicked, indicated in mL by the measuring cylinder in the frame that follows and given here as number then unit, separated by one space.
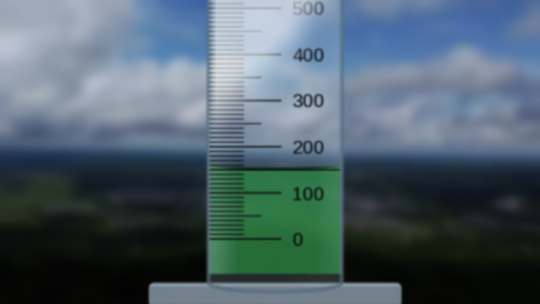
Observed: 150 mL
